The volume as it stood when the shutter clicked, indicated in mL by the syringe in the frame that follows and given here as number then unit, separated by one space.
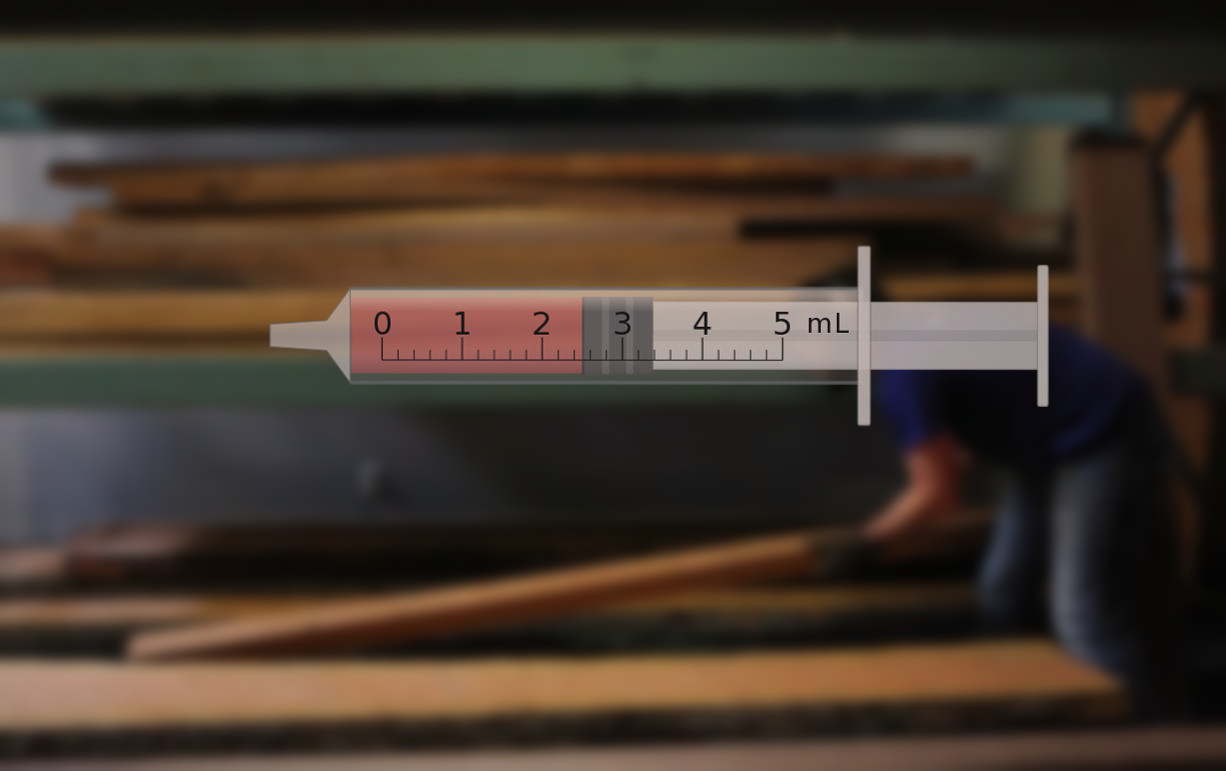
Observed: 2.5 mL
